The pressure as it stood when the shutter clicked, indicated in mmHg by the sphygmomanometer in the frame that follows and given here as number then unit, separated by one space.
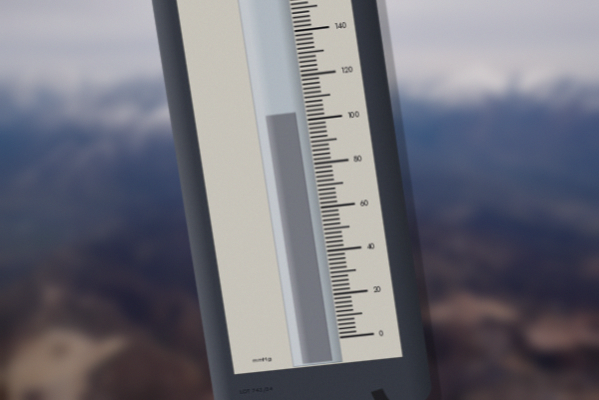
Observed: 104 mmHg
